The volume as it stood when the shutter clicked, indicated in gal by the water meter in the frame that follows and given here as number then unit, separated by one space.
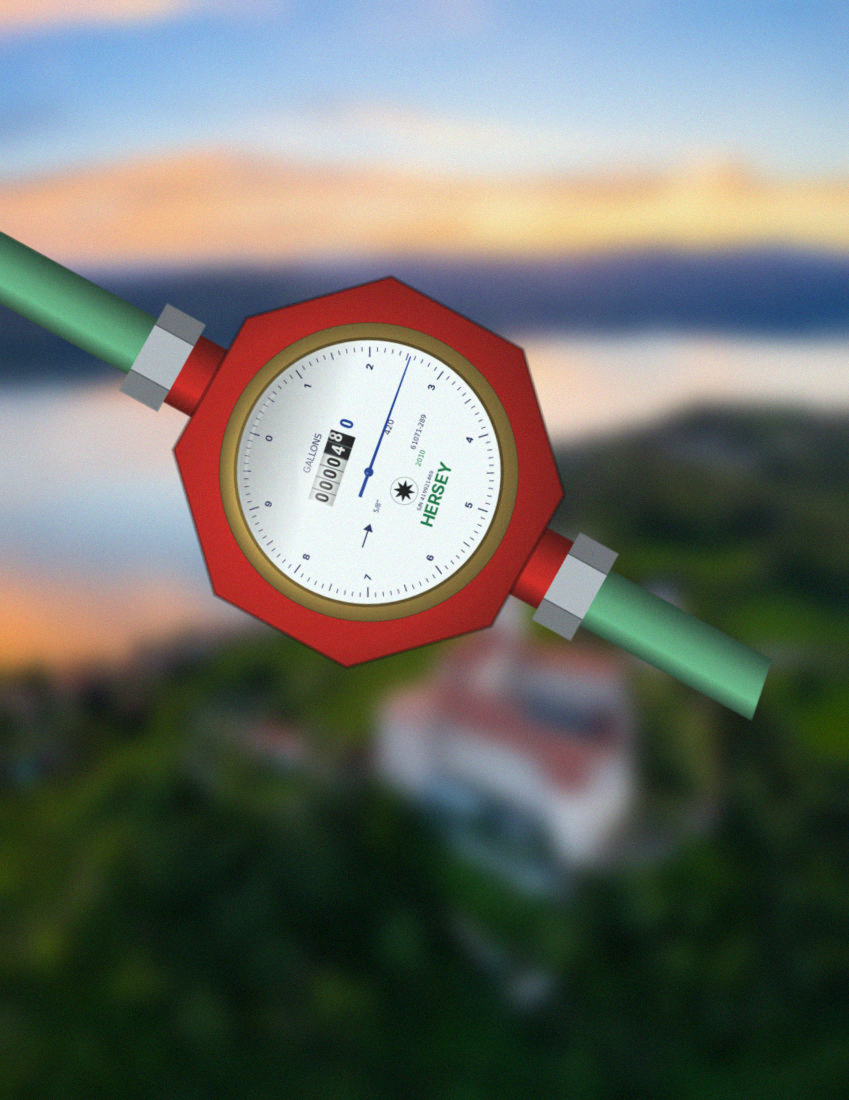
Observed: 482.5 gal
